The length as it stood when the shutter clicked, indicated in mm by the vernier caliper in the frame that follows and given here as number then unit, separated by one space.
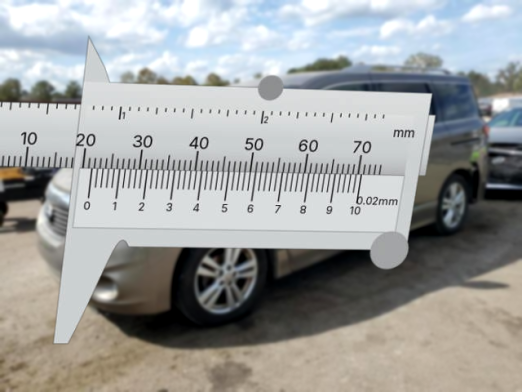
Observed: 21.6 mm
